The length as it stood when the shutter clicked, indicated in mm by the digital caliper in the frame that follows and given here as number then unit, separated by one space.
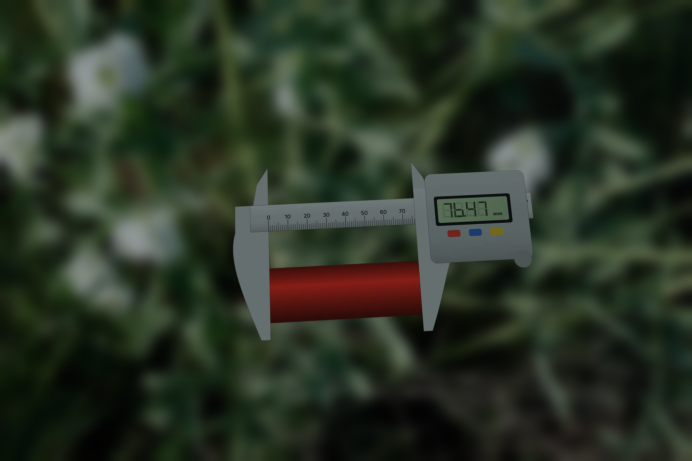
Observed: 76.47 mm
